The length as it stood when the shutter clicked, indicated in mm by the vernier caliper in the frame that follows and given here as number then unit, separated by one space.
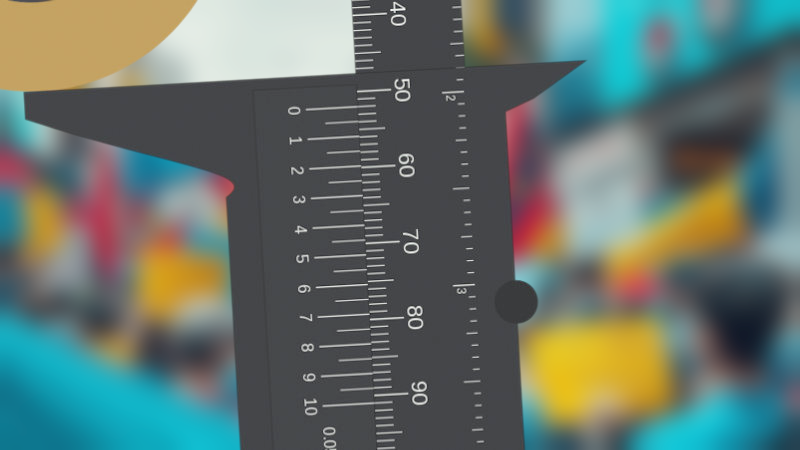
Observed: 52.0 mm
